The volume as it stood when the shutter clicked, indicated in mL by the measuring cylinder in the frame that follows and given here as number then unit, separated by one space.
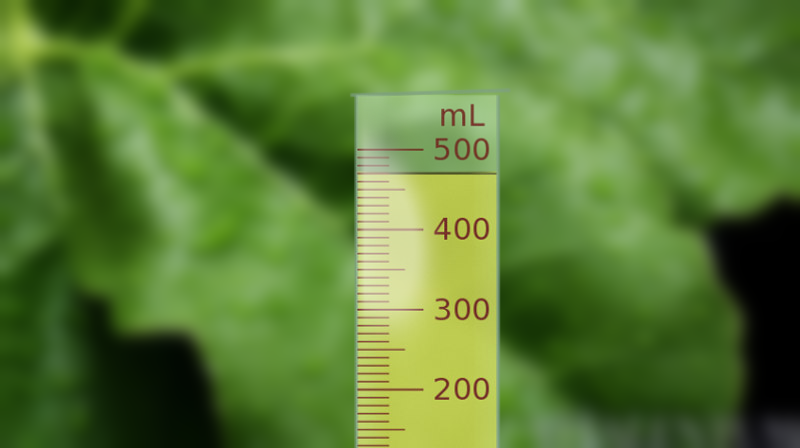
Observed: 470 mL
